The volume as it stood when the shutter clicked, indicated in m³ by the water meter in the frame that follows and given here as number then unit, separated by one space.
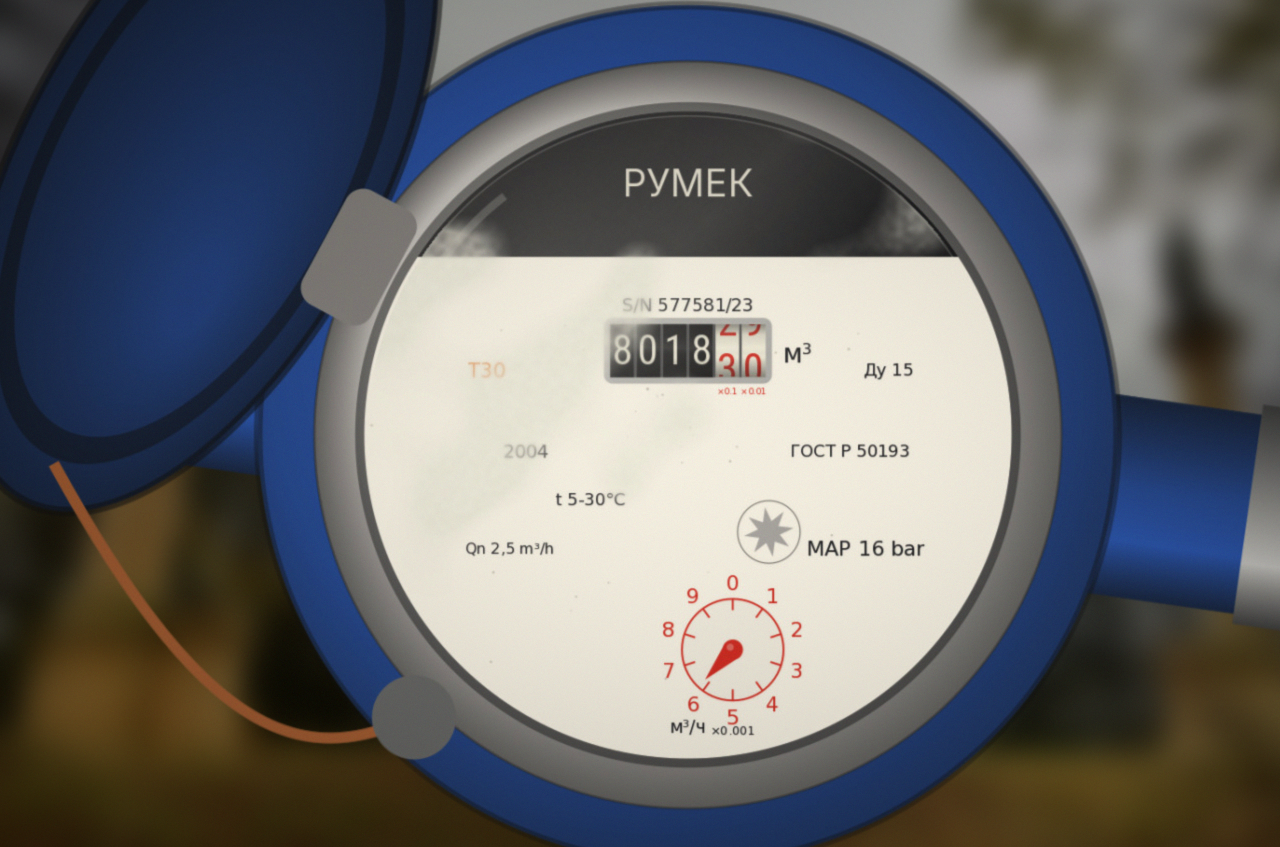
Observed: 8018.296 m³
